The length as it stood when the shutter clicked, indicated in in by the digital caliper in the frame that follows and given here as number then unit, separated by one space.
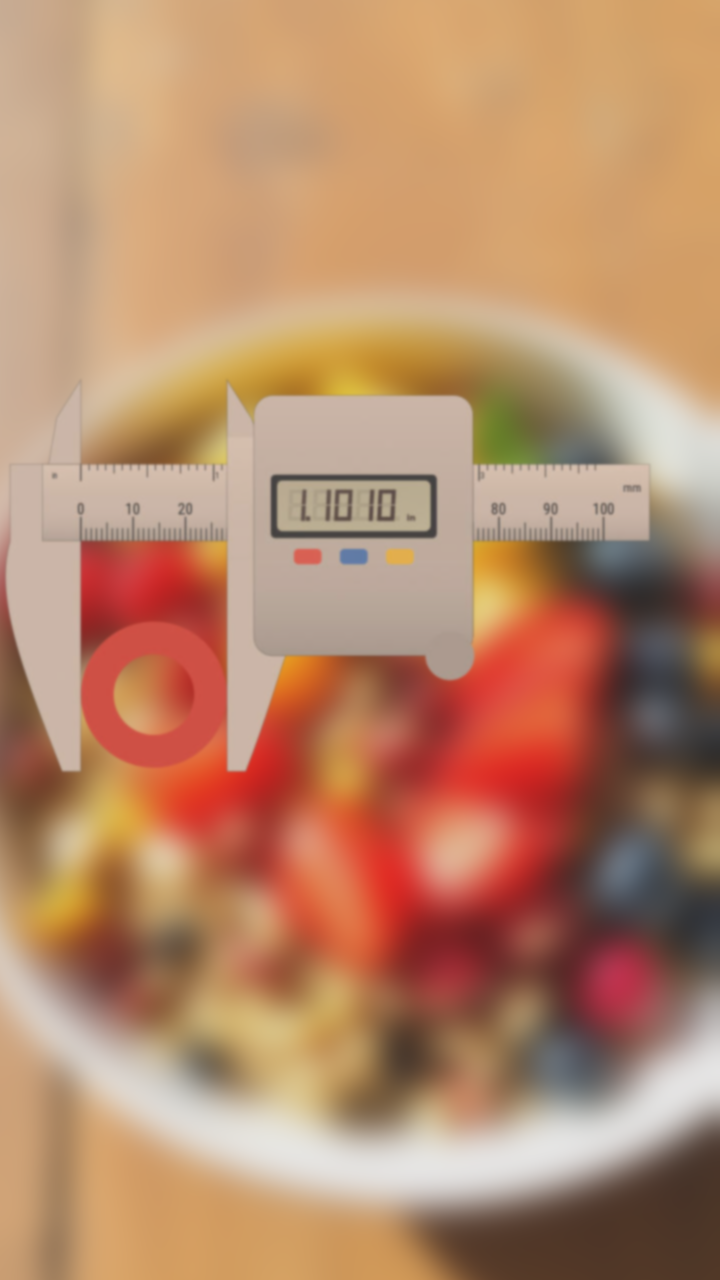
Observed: 1.1010 in
